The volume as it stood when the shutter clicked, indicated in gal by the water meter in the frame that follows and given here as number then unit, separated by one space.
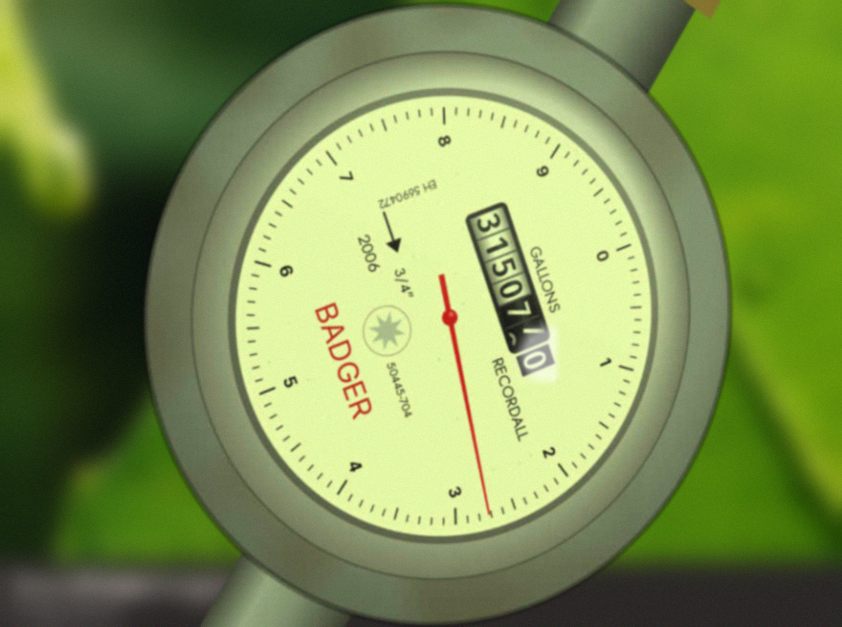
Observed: 3150772.7 gal
